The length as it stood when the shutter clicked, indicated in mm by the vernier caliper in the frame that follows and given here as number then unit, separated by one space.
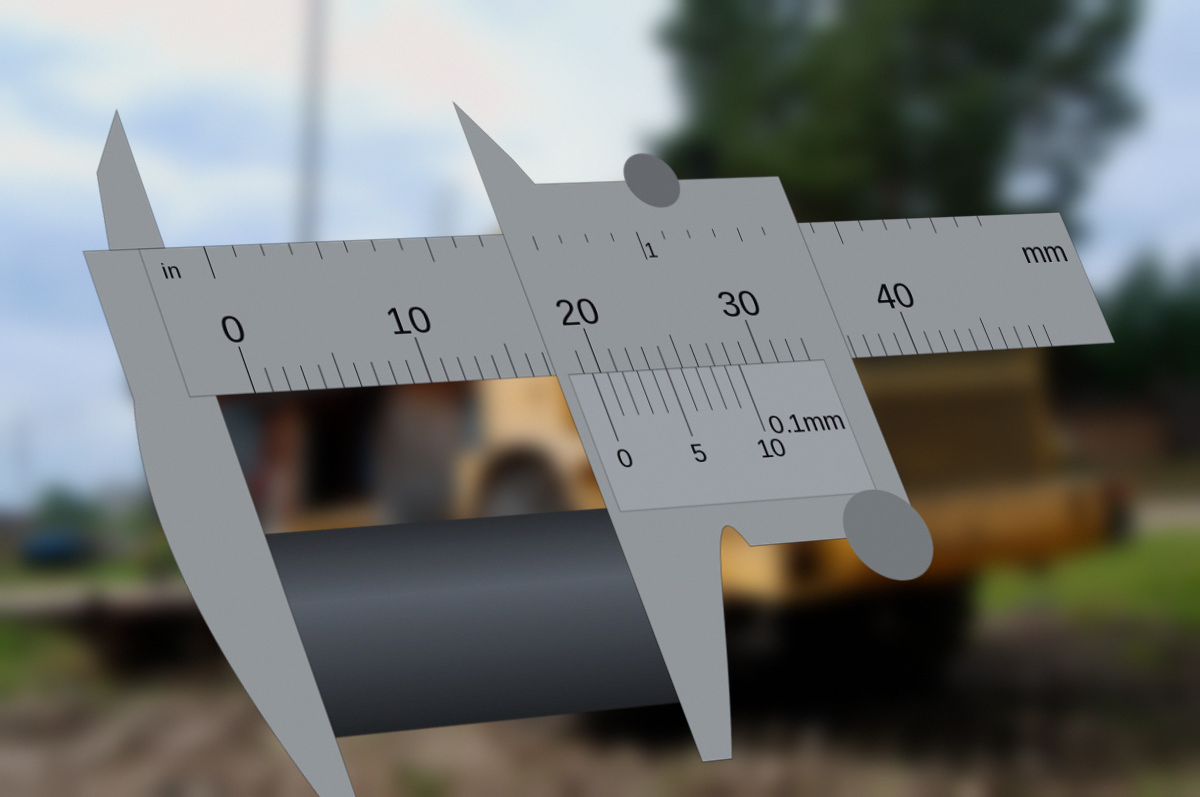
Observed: 19.5 mm
